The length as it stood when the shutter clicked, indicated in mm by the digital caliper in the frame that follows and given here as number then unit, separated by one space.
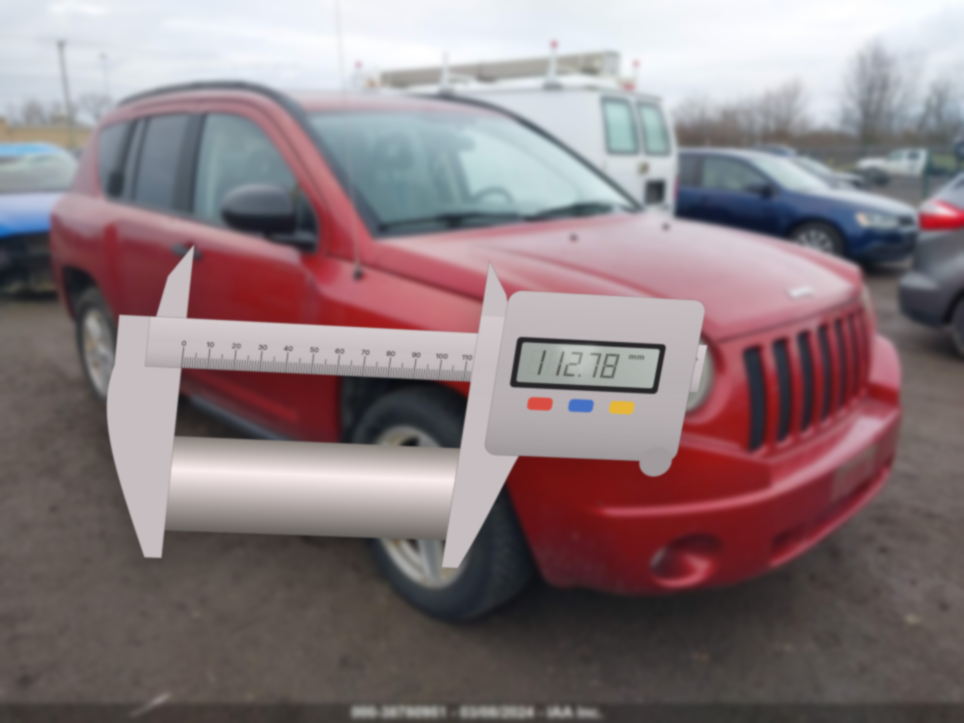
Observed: 112.78 mm
